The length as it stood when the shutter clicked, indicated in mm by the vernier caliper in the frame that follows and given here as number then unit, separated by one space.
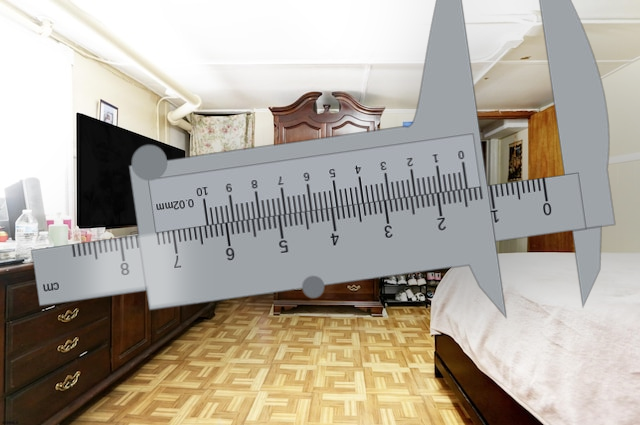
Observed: 14.5 mm
